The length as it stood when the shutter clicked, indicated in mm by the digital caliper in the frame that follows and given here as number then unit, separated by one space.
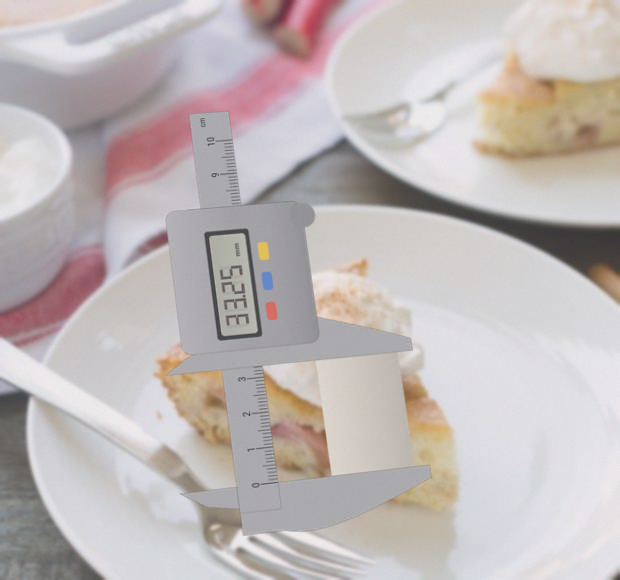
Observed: 33.25 mm
